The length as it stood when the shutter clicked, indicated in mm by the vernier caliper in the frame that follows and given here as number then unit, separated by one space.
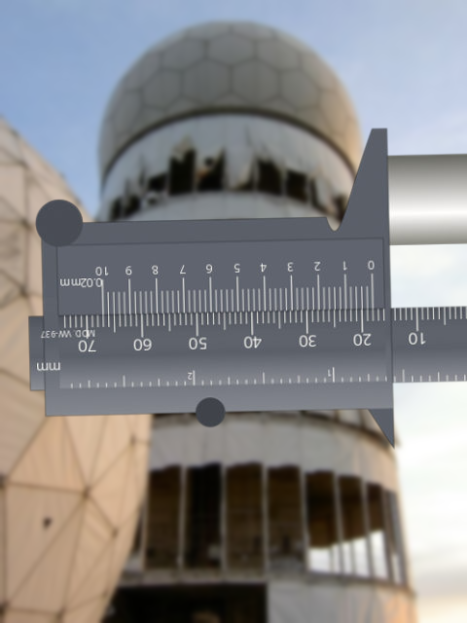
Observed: 18.0 mm
